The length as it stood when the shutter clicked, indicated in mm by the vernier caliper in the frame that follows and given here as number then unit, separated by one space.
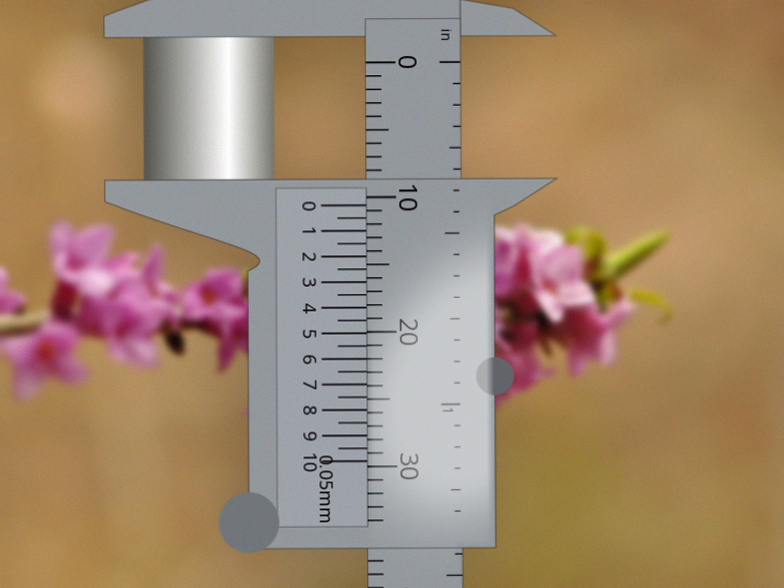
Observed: 10.6 mm
